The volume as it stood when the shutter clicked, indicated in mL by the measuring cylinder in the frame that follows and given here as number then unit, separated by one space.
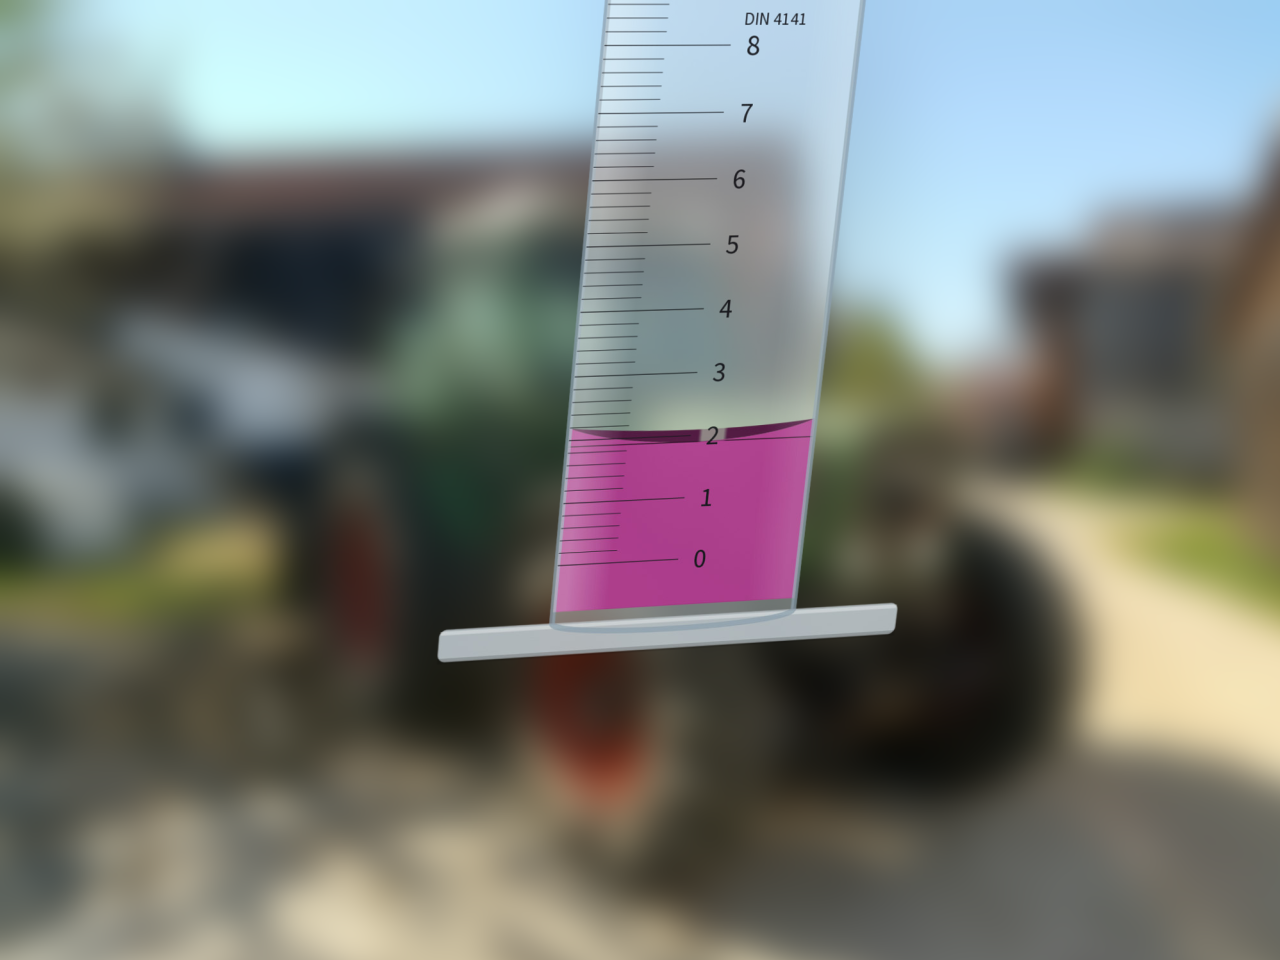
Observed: 1.9 mL
